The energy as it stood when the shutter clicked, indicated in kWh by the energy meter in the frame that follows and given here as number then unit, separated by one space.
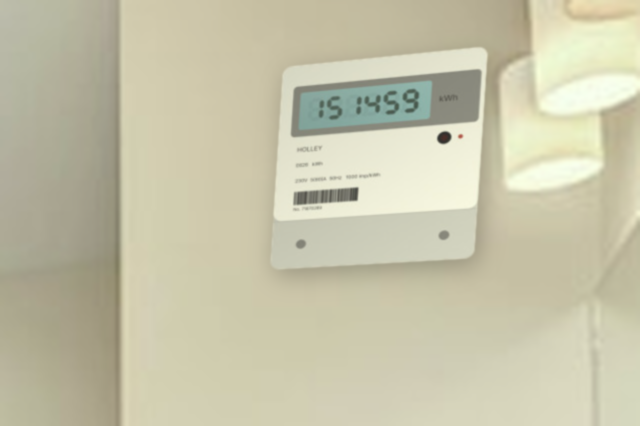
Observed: 151459 kWh
